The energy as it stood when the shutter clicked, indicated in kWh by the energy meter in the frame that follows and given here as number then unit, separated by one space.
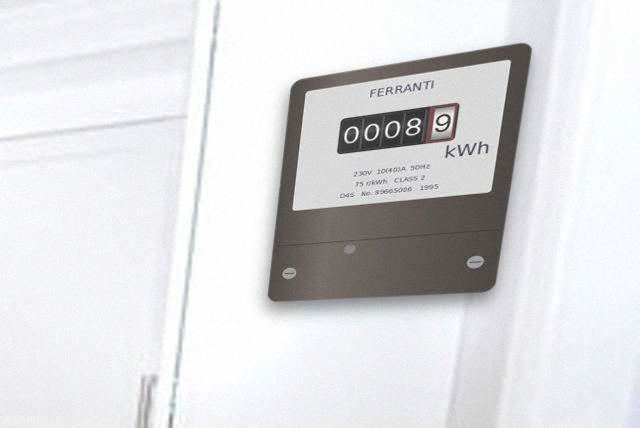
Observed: 8.9 kWh
